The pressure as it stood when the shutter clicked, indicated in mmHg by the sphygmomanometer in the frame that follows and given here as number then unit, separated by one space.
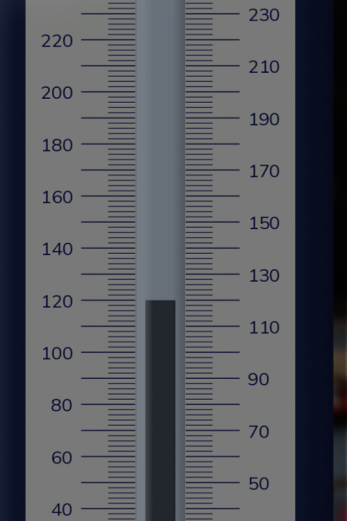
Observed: 120 mmHg
